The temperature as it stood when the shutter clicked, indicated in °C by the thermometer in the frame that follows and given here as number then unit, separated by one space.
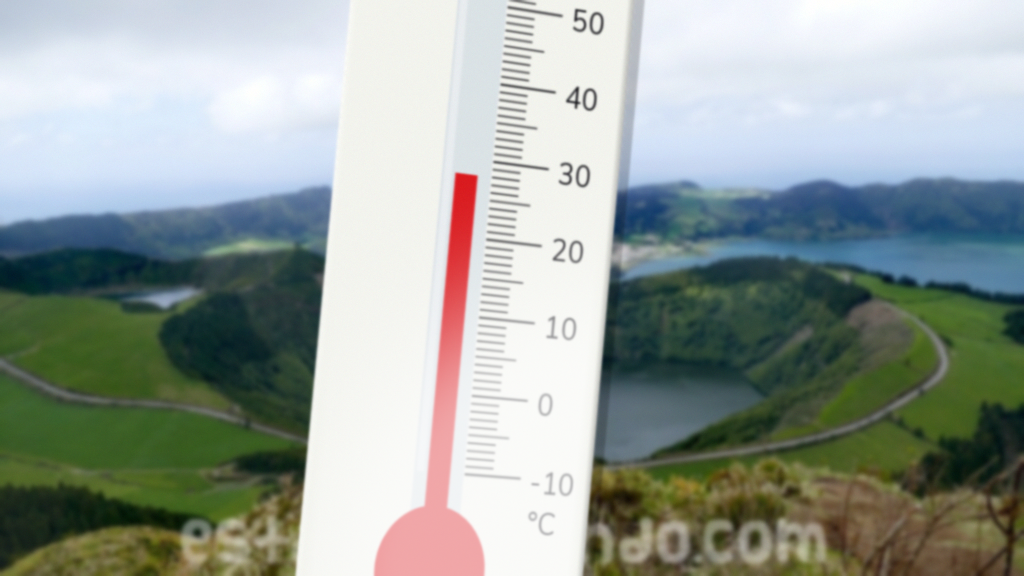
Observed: 28 °C
